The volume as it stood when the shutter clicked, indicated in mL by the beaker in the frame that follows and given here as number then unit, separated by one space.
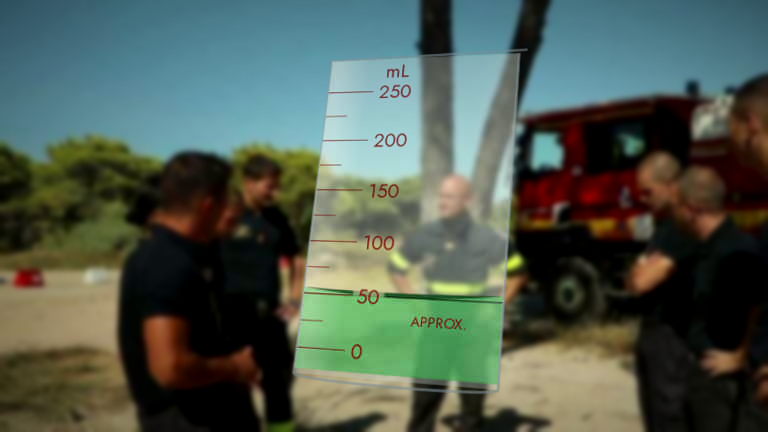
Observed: 50 mL
